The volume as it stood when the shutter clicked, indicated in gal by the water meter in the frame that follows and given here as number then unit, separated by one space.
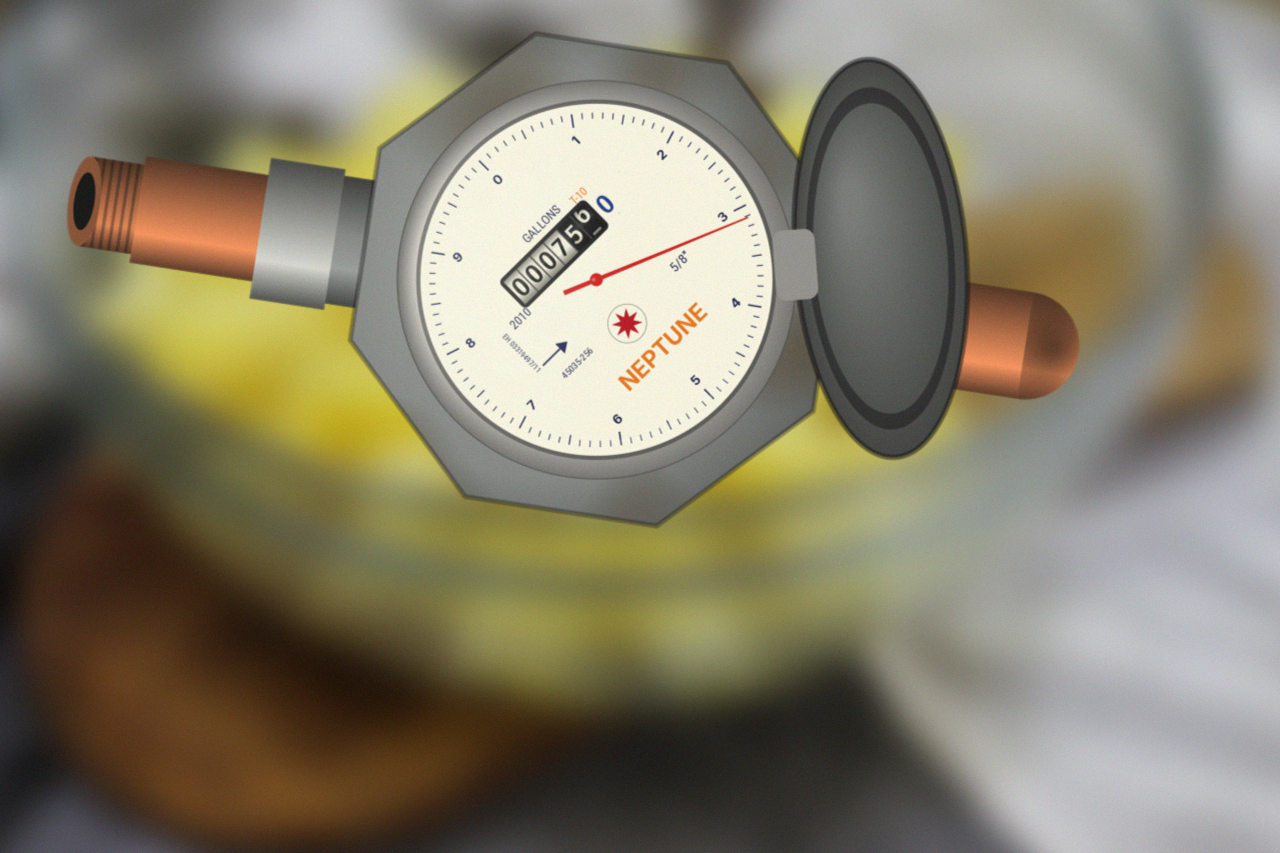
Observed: 7563.1 gal
